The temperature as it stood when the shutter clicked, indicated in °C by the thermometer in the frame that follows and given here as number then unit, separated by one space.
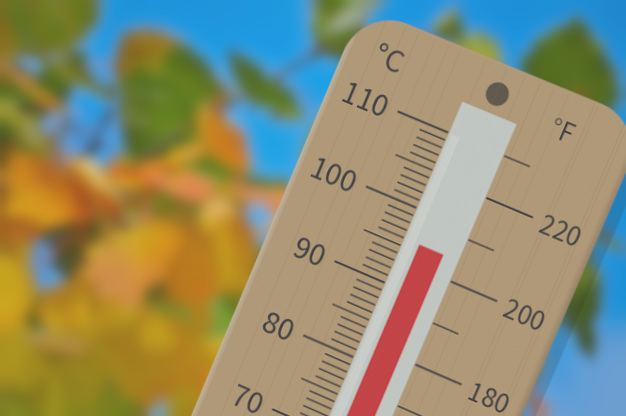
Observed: 96 °C
